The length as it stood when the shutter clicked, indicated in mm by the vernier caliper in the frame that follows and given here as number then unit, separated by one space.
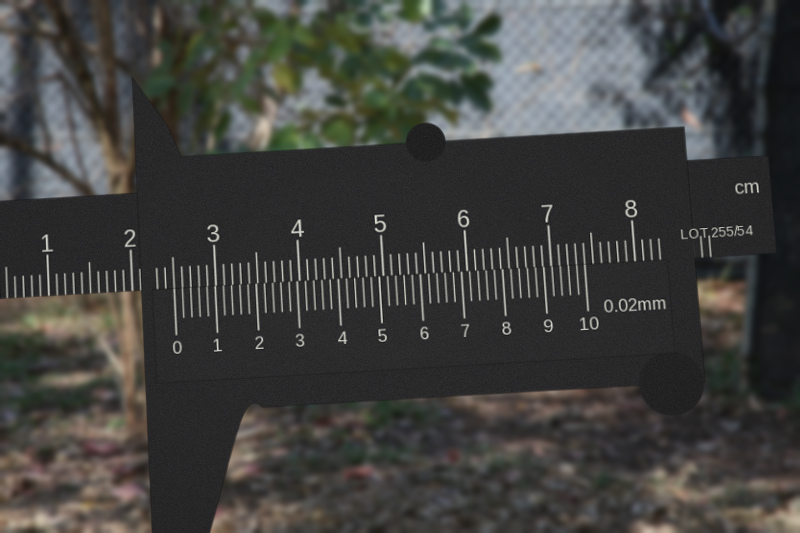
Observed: 25.0 mm
